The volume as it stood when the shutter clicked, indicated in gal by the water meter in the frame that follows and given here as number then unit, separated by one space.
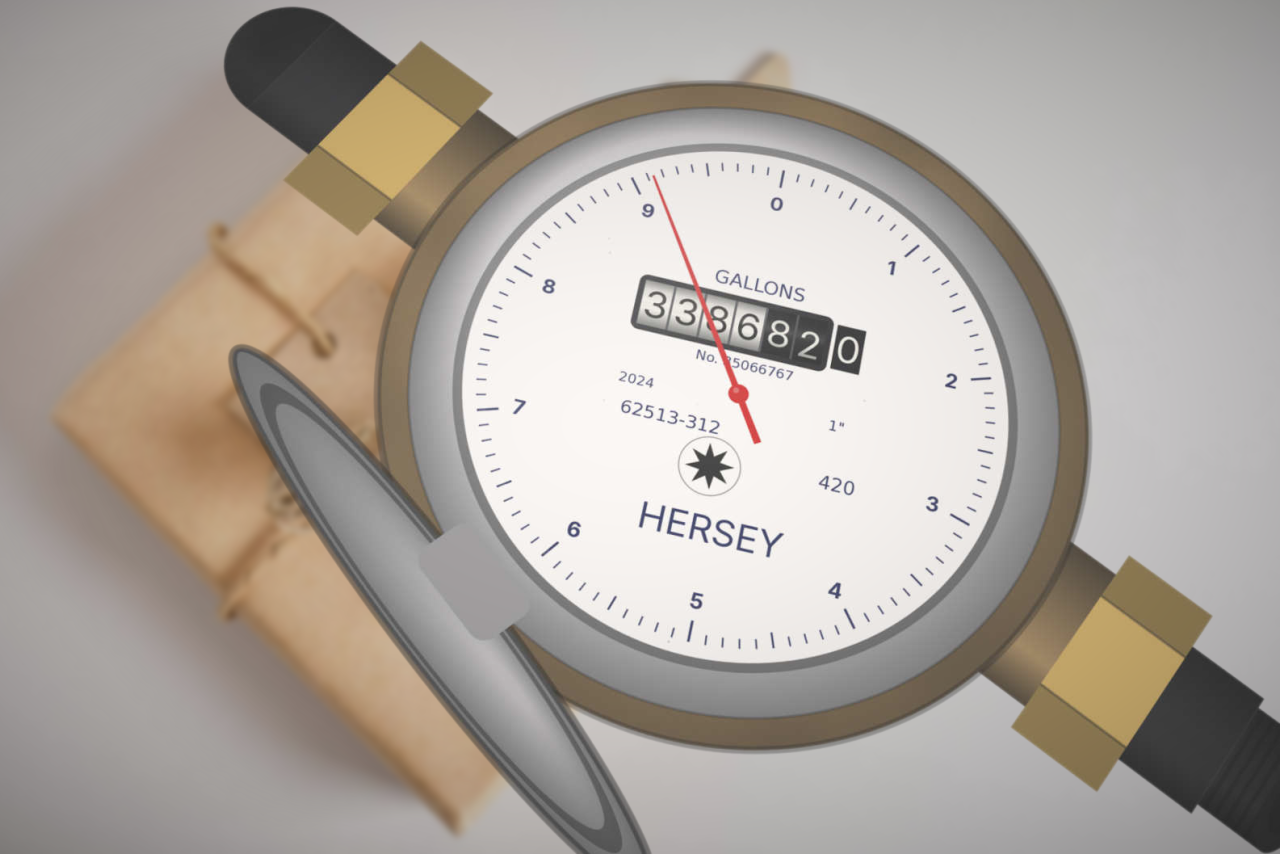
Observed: 3386819.1 gal
